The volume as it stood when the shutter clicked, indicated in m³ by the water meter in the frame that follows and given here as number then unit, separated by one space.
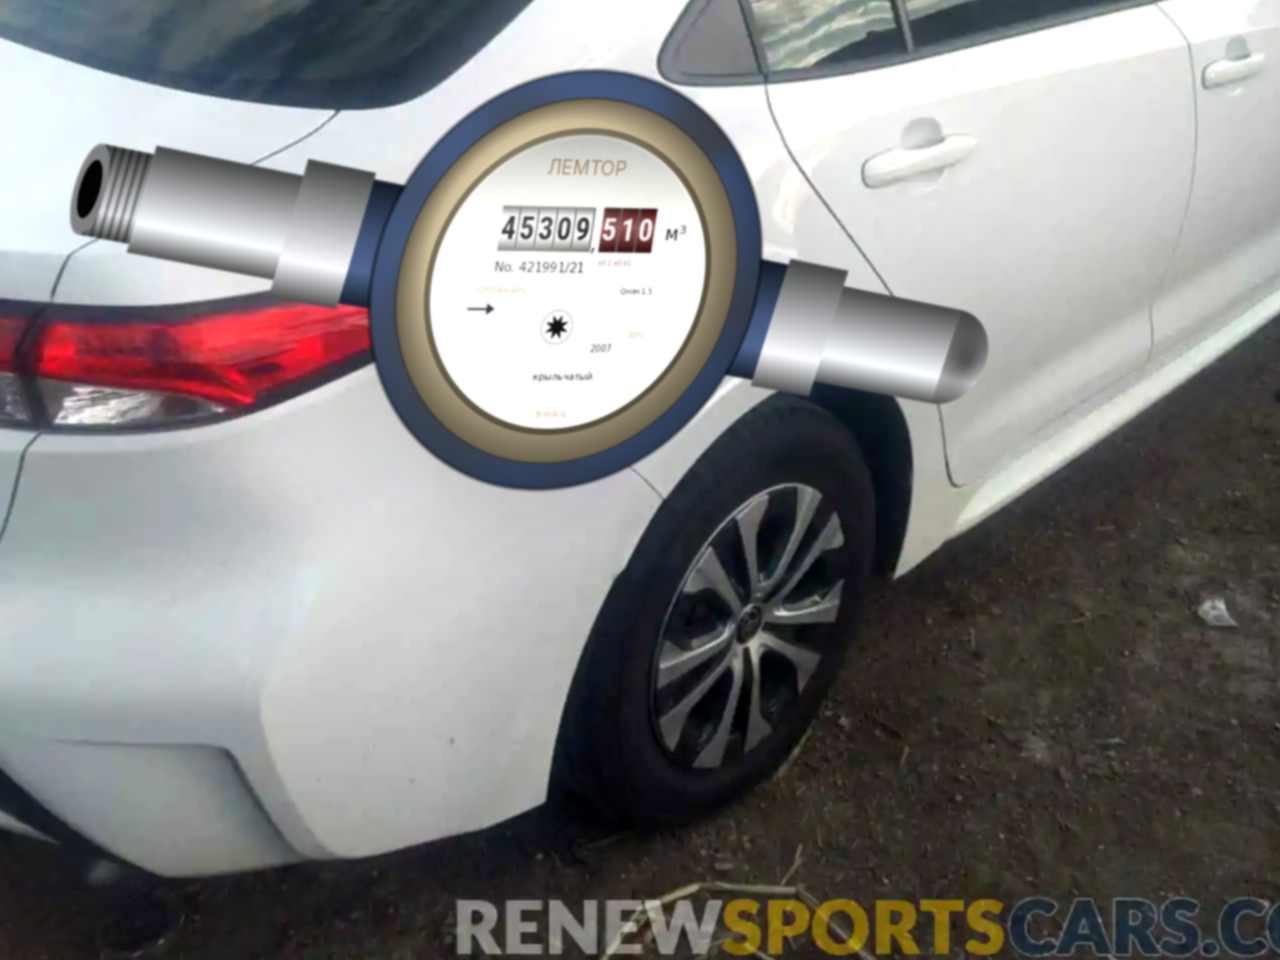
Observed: 45309.510 m³
